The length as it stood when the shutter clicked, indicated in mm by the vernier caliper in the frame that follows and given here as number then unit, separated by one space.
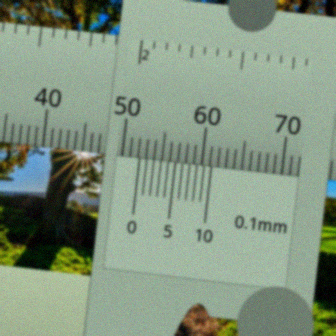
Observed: 52.2 mm
